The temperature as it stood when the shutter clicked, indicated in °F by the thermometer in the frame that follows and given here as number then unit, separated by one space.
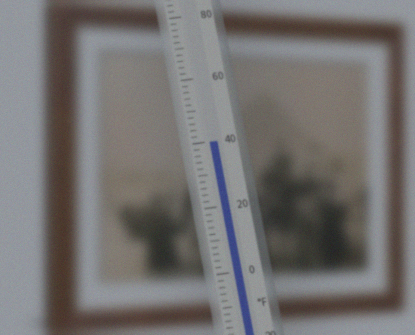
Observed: 40 °F
